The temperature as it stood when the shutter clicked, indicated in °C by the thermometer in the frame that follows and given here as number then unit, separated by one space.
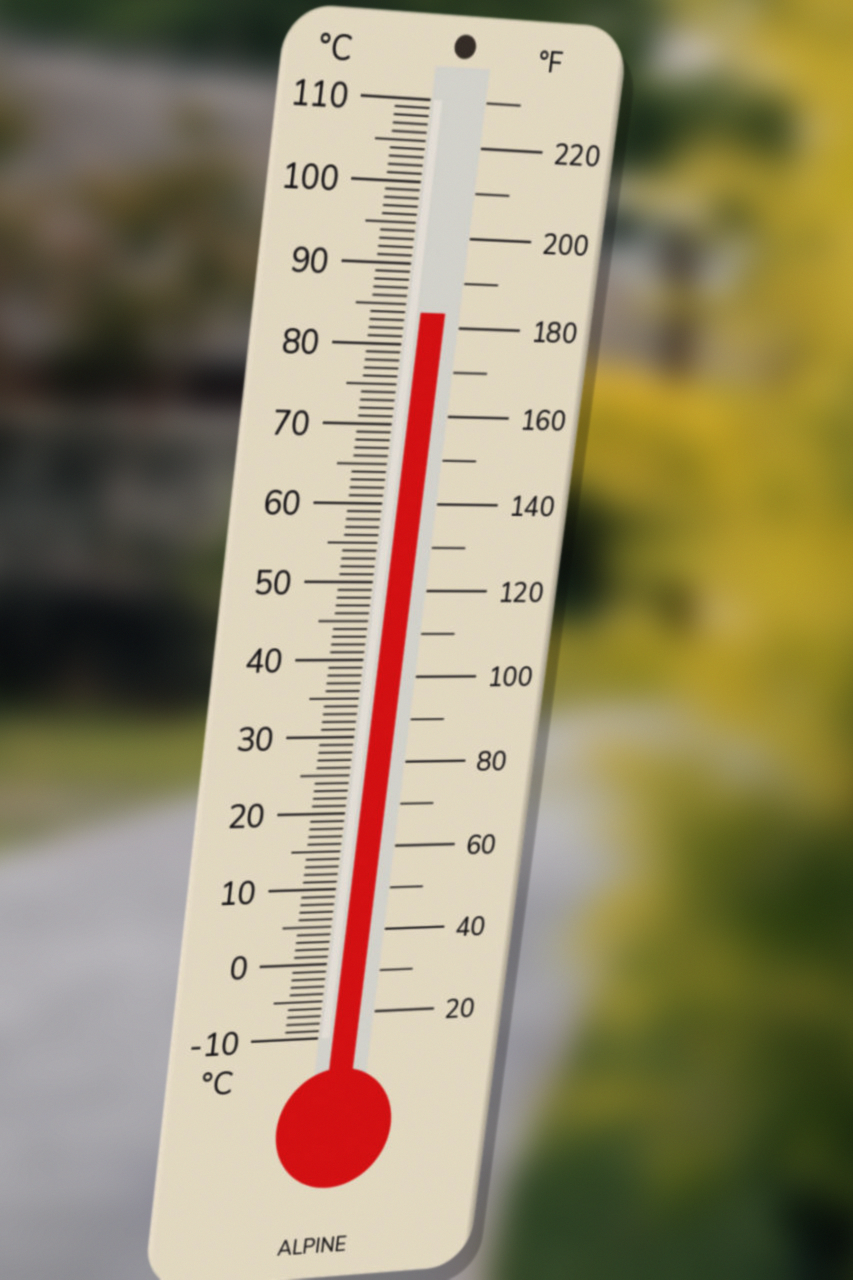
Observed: 84 °C
